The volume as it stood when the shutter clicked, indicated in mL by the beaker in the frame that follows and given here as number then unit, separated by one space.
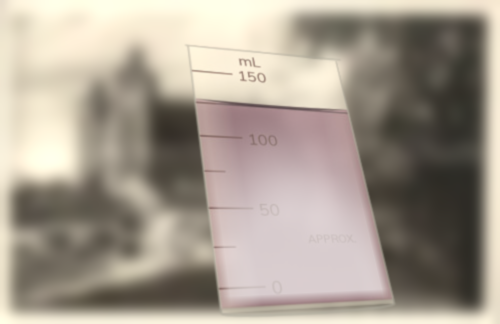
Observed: 125 mL
